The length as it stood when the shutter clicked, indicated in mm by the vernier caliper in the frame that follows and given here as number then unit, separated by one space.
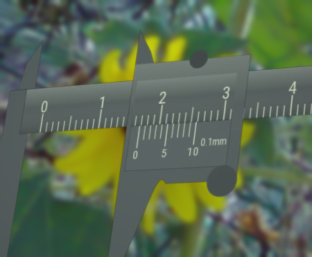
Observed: 16.8 mm
